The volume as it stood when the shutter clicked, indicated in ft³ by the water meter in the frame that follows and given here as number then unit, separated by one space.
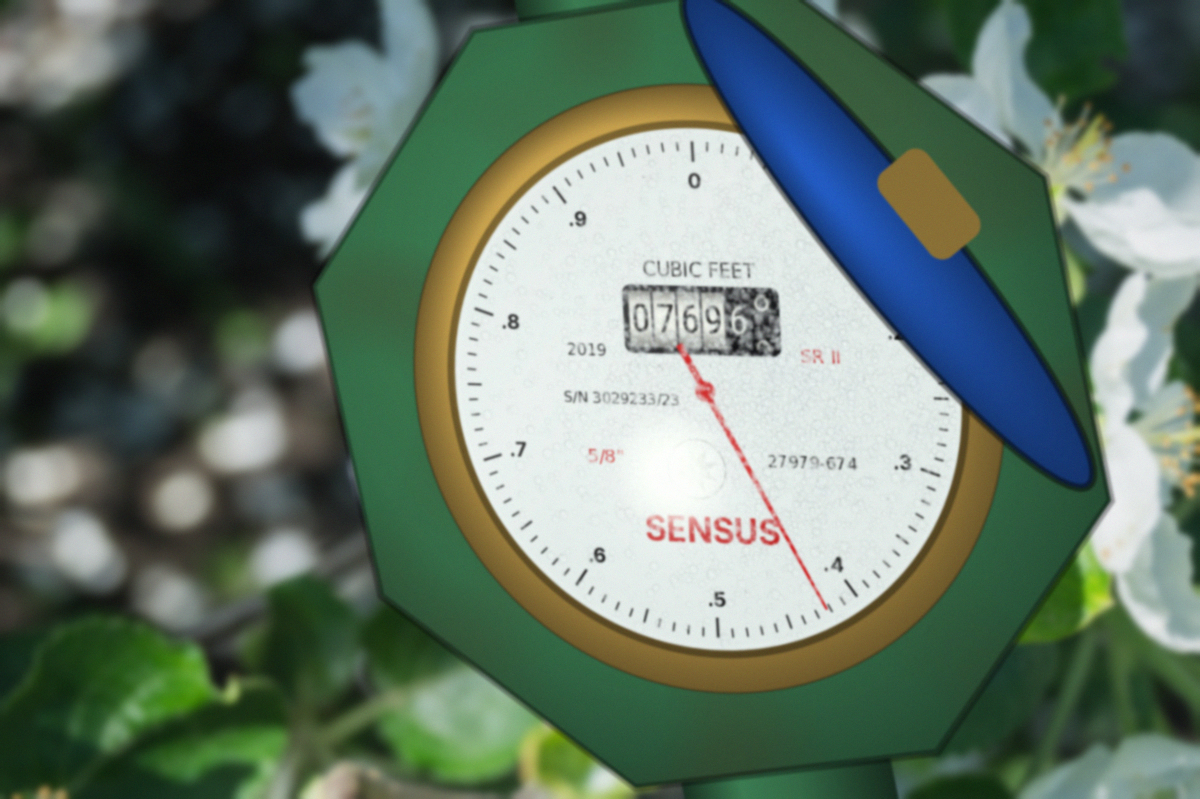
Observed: 76968.42 ft³
